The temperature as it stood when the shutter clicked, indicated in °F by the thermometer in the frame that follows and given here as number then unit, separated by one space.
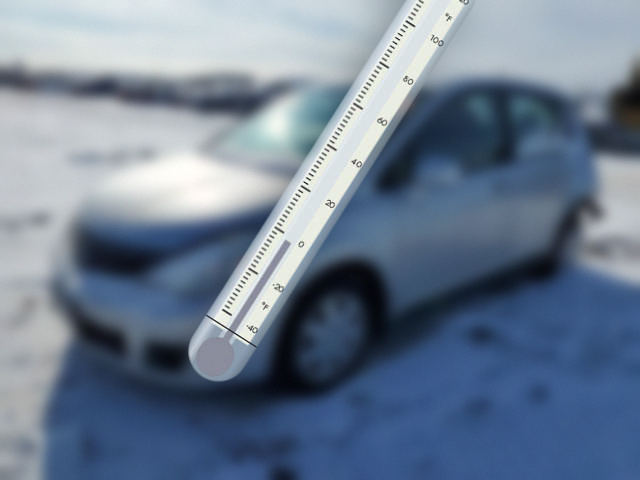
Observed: -2 °F
